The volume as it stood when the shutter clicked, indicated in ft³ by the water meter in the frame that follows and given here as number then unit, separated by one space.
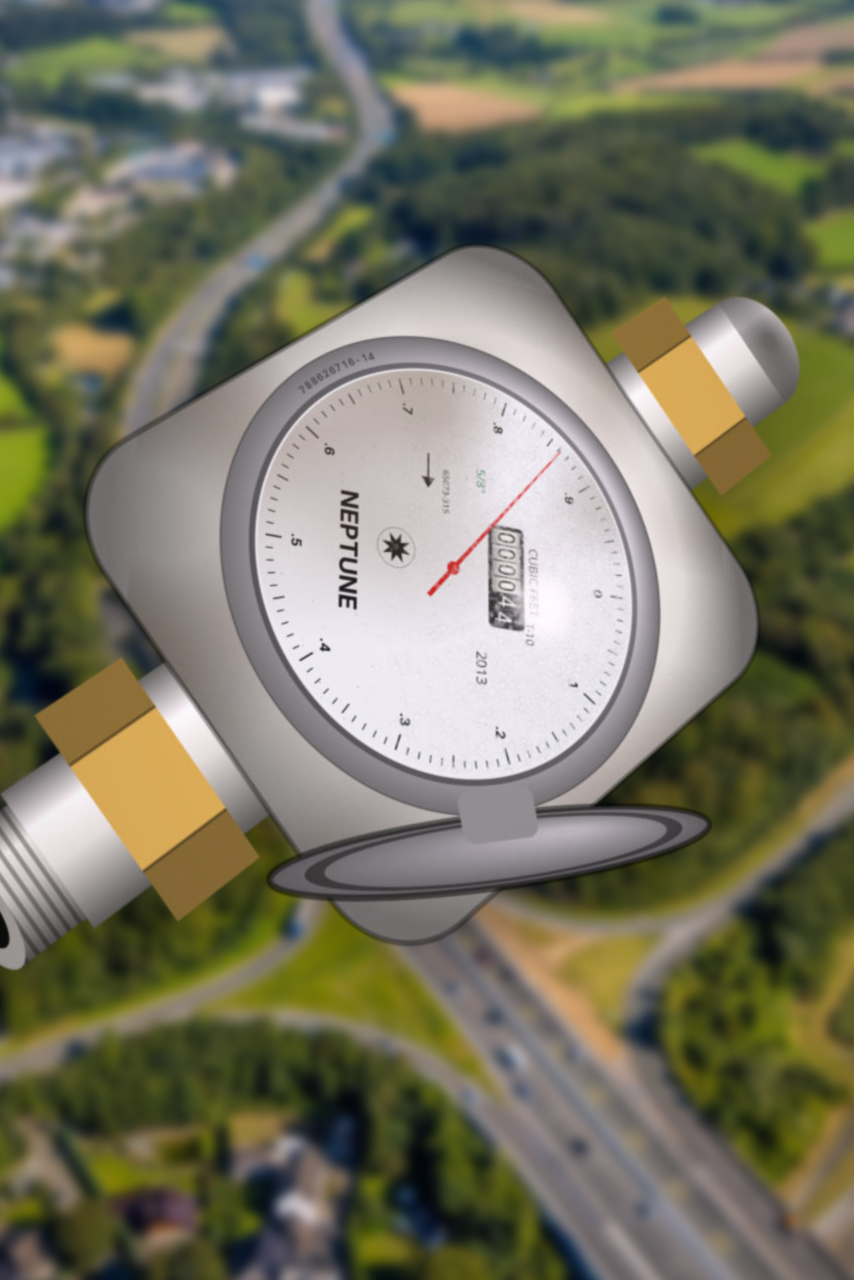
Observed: 43.86 ft³
